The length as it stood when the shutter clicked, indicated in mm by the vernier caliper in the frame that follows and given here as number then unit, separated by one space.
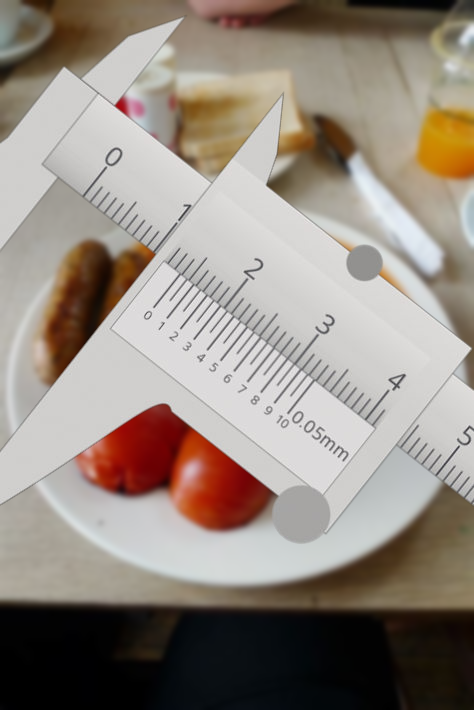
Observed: 13.8 mm
